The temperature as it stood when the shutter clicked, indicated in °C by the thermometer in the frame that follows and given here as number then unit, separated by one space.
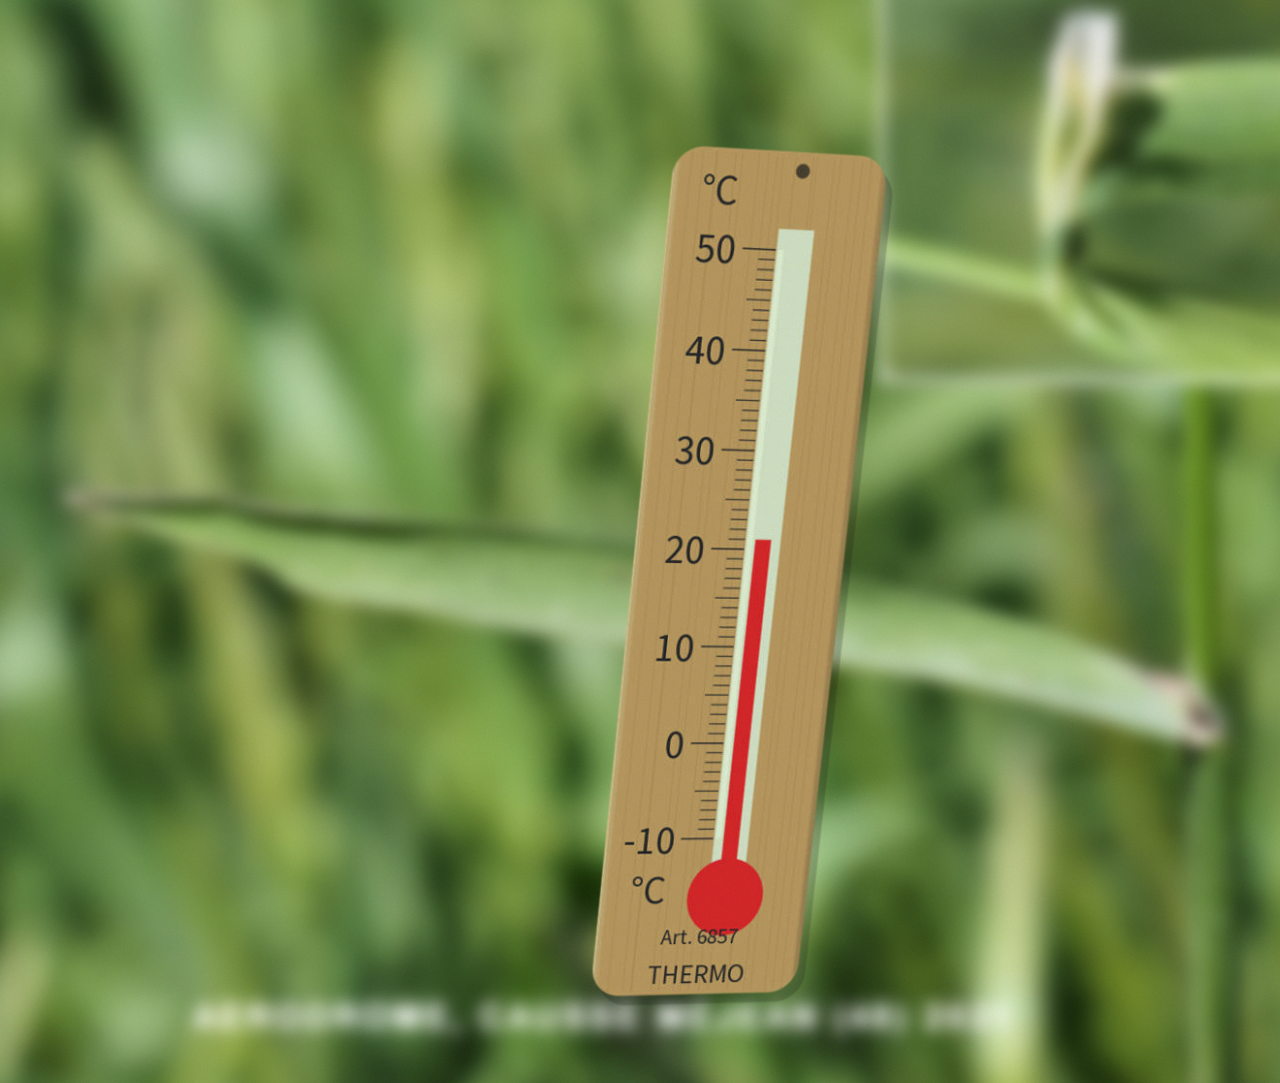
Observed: 21 °C
